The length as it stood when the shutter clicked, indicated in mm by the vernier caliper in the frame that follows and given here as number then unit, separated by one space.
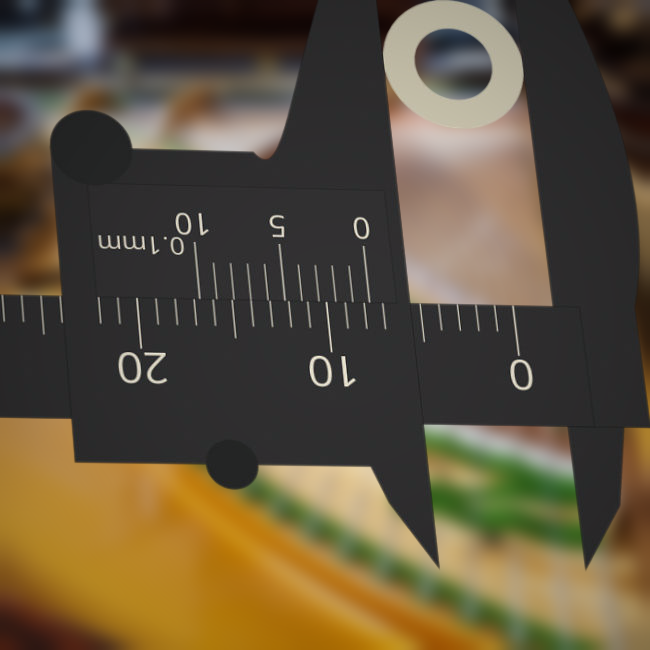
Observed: 7.7 mm
